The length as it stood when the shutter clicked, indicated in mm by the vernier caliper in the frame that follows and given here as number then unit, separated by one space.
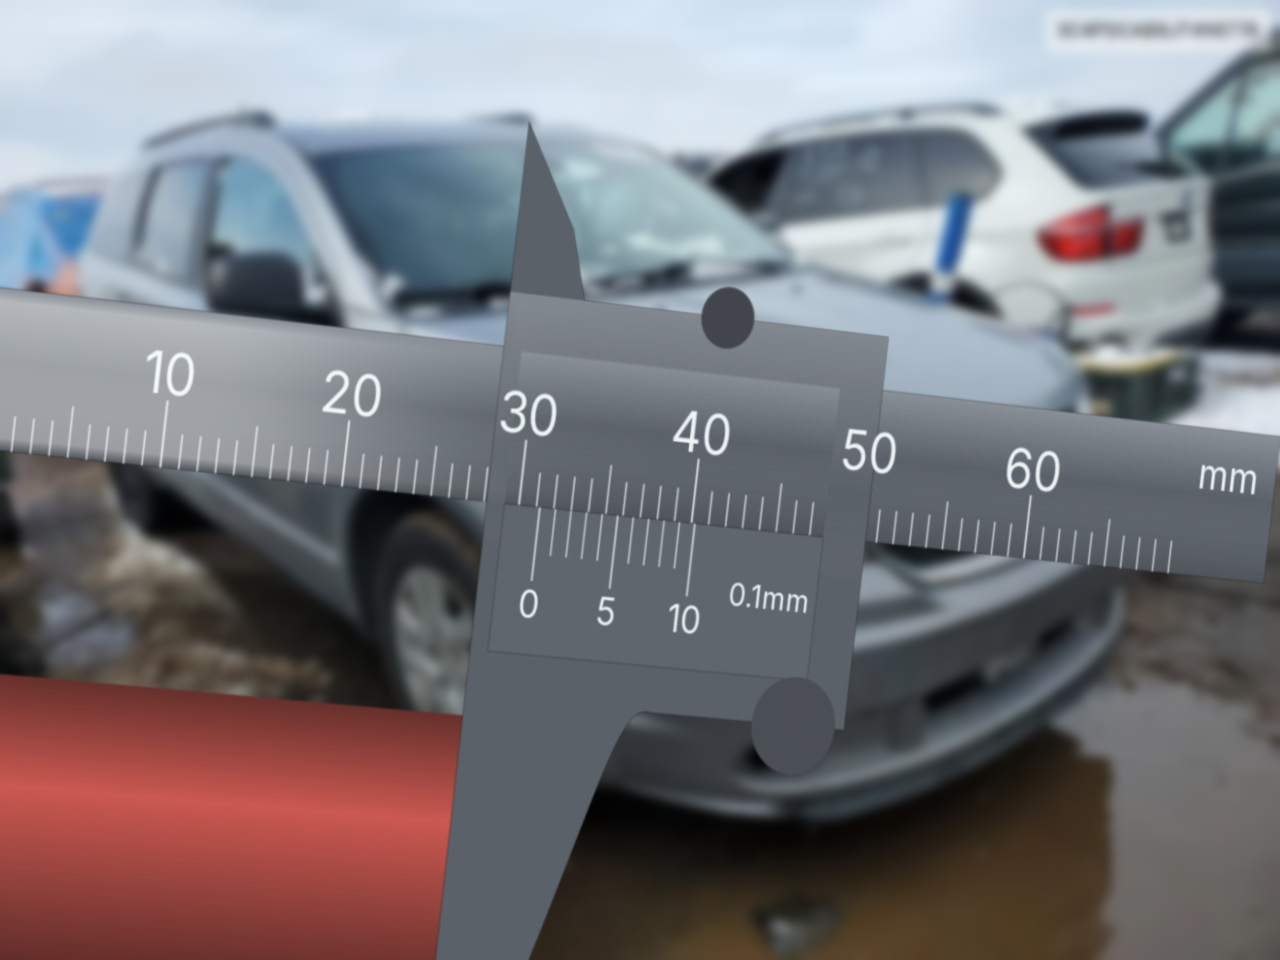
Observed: 31.2 mm
